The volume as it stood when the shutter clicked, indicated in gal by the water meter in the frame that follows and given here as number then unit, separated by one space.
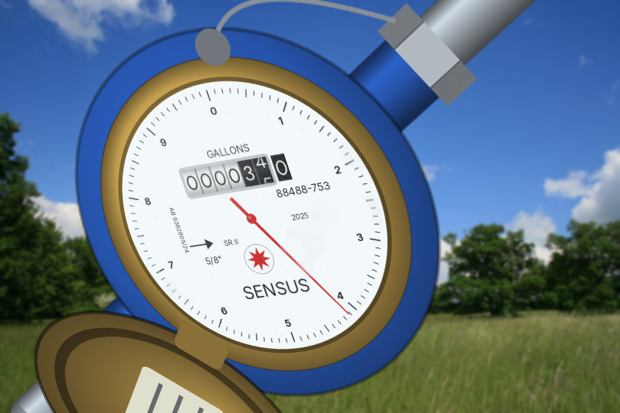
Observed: 344.1 gal
